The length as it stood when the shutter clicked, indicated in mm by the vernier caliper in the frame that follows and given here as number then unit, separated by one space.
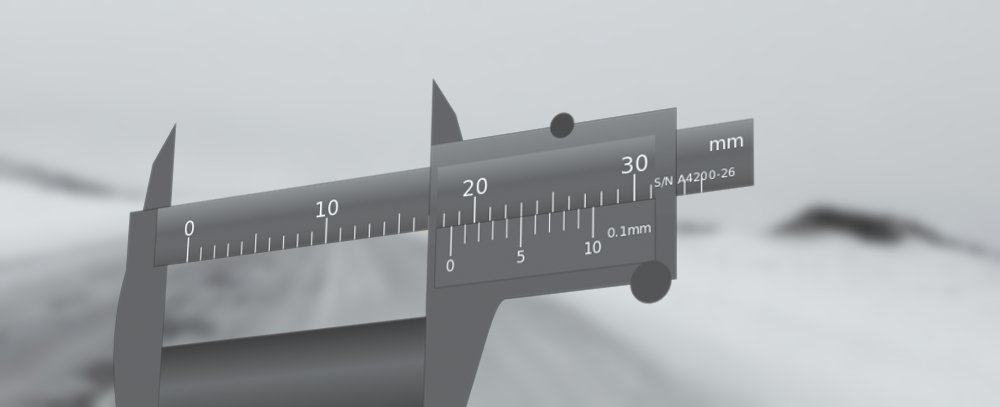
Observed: 18.5 mm
